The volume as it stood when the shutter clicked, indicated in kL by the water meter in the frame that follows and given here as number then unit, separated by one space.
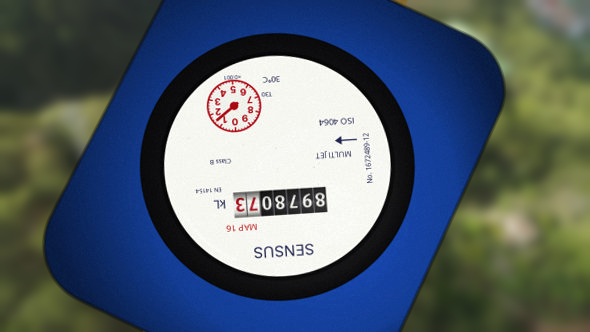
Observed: 89780.731 kL
